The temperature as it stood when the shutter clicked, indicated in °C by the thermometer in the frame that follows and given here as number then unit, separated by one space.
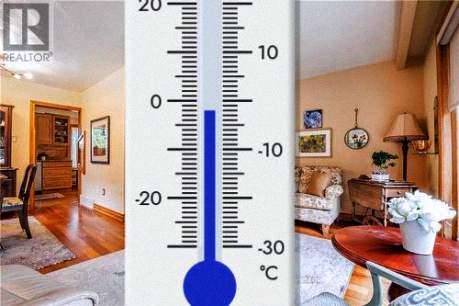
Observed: -2 °C
